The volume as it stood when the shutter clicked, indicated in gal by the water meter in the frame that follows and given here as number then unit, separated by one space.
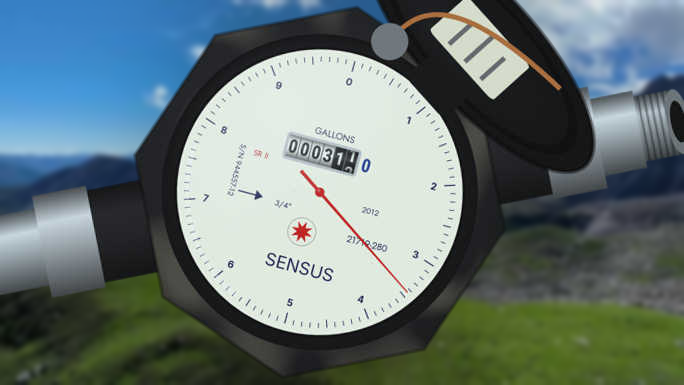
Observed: 3113.4 gal
